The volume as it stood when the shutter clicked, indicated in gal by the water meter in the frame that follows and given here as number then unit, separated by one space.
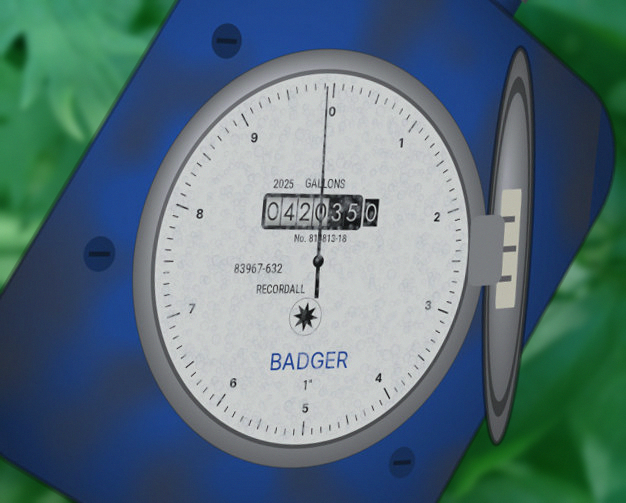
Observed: 420349.9 gal
